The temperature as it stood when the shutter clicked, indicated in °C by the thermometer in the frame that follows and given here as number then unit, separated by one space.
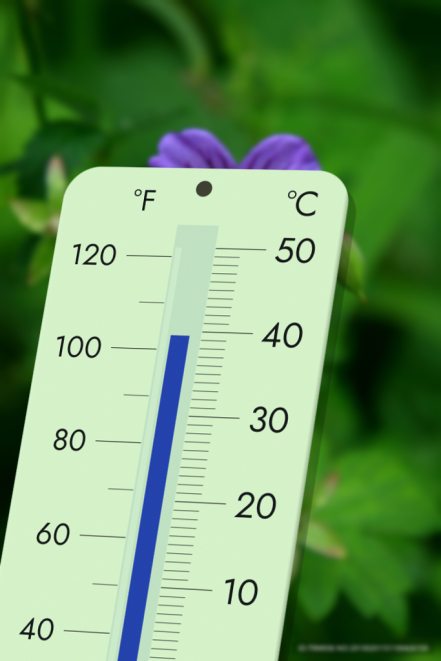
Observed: 39.5 °C
